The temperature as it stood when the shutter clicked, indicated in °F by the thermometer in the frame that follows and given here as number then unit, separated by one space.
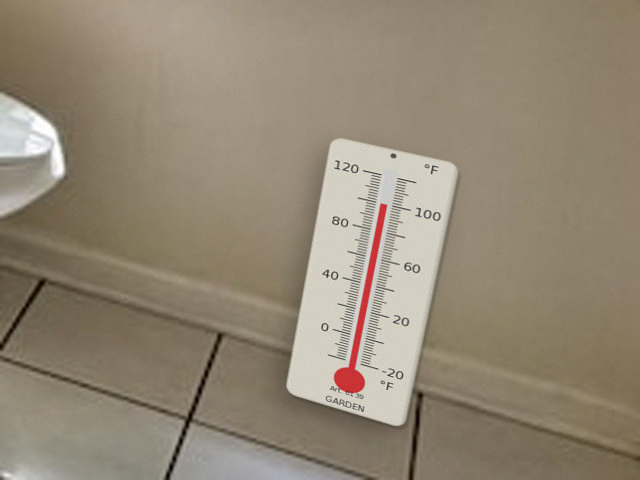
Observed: 100 °F
